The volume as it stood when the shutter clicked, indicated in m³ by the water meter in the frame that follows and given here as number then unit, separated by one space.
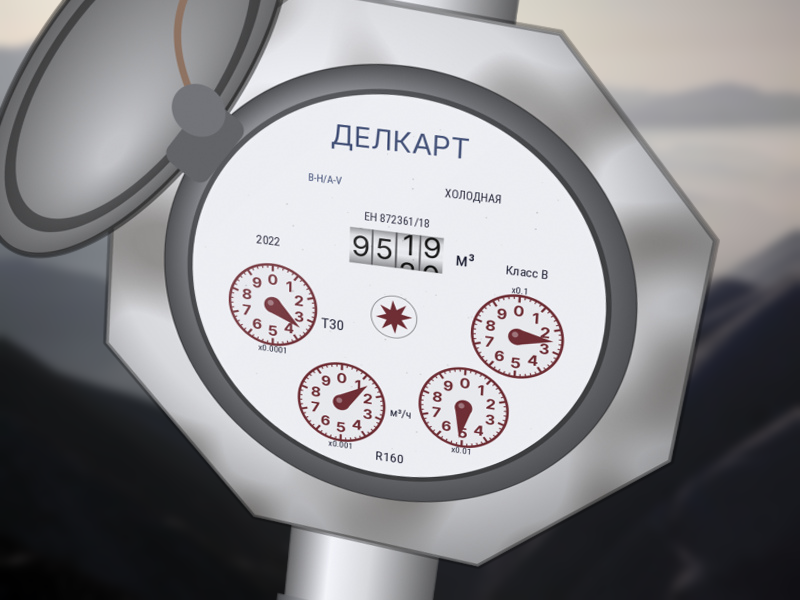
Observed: 9519.2513 m³
